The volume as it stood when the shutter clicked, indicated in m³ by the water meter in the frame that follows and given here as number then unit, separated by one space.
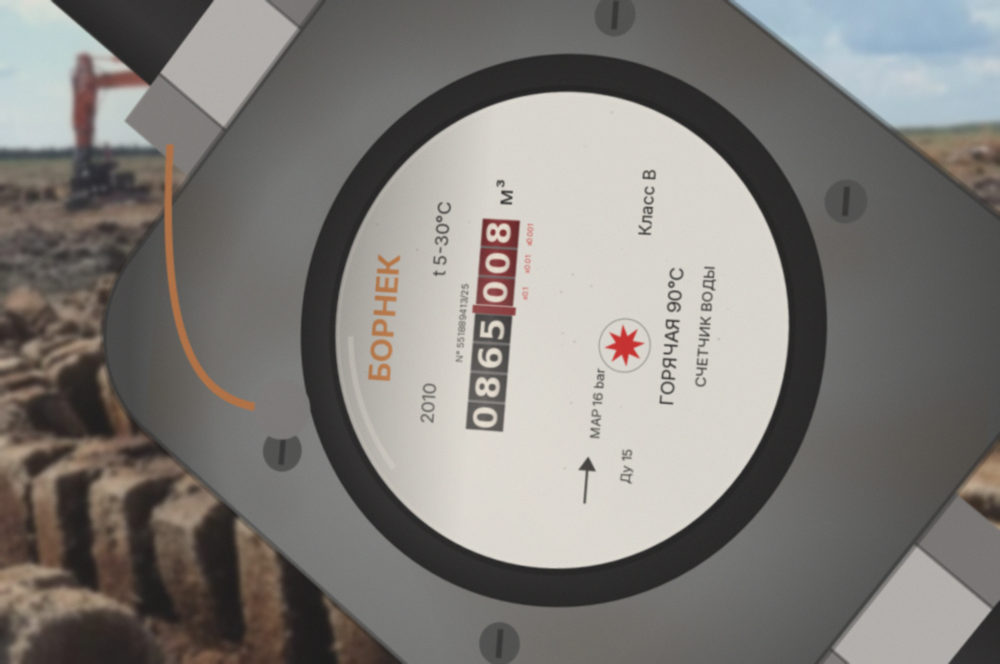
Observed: 865.008 m³
